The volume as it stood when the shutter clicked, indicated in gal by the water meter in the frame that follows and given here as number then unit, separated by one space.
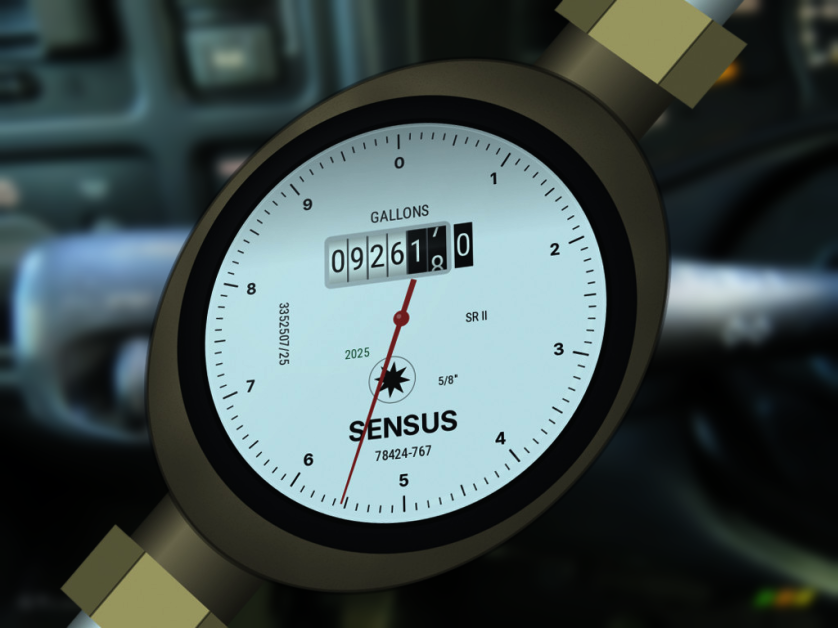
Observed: 926175.5 gal
